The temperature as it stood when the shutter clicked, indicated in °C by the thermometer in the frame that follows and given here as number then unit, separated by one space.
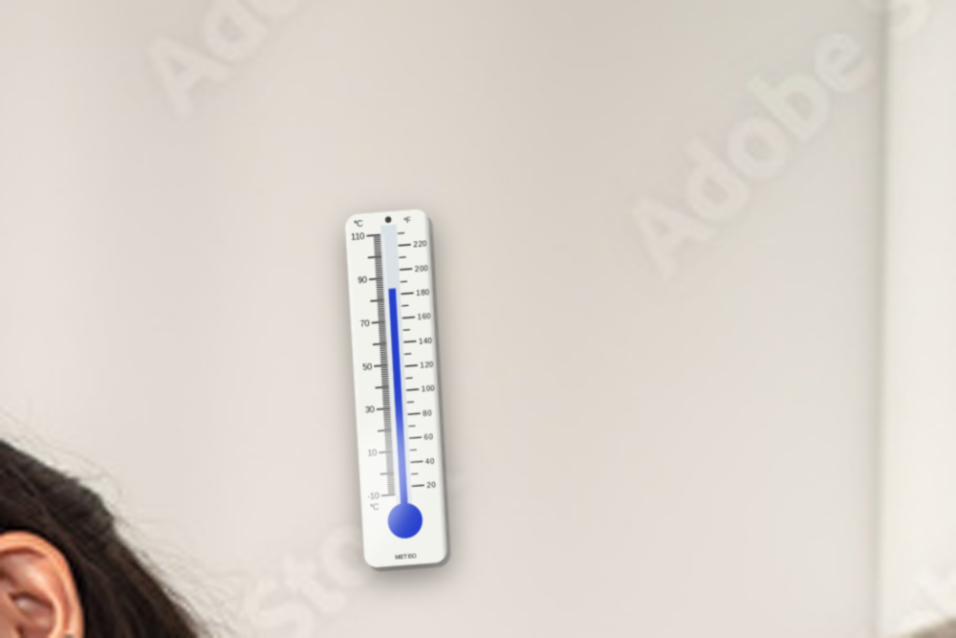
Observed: 85 °C
